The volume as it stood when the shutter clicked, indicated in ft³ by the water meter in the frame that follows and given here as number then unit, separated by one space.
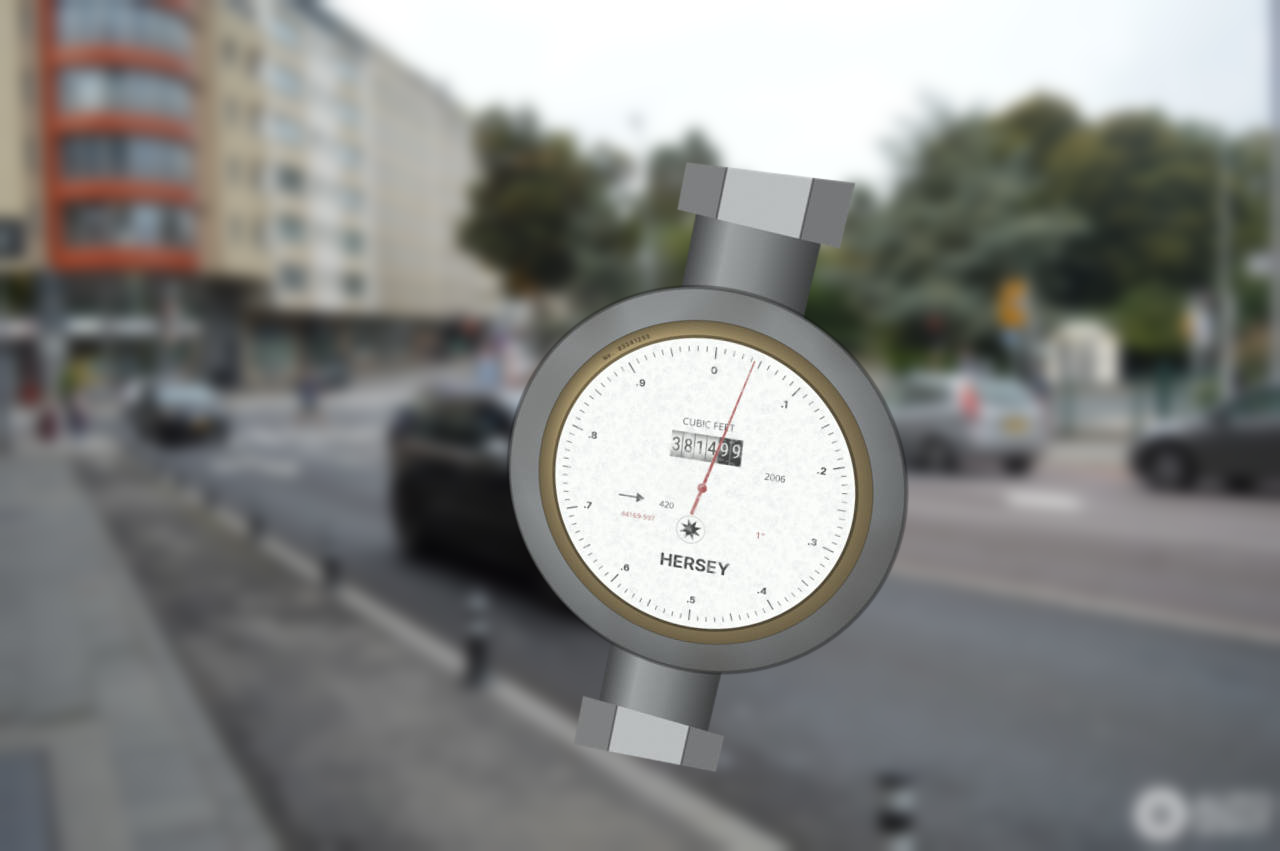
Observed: 381499.04 ft³
